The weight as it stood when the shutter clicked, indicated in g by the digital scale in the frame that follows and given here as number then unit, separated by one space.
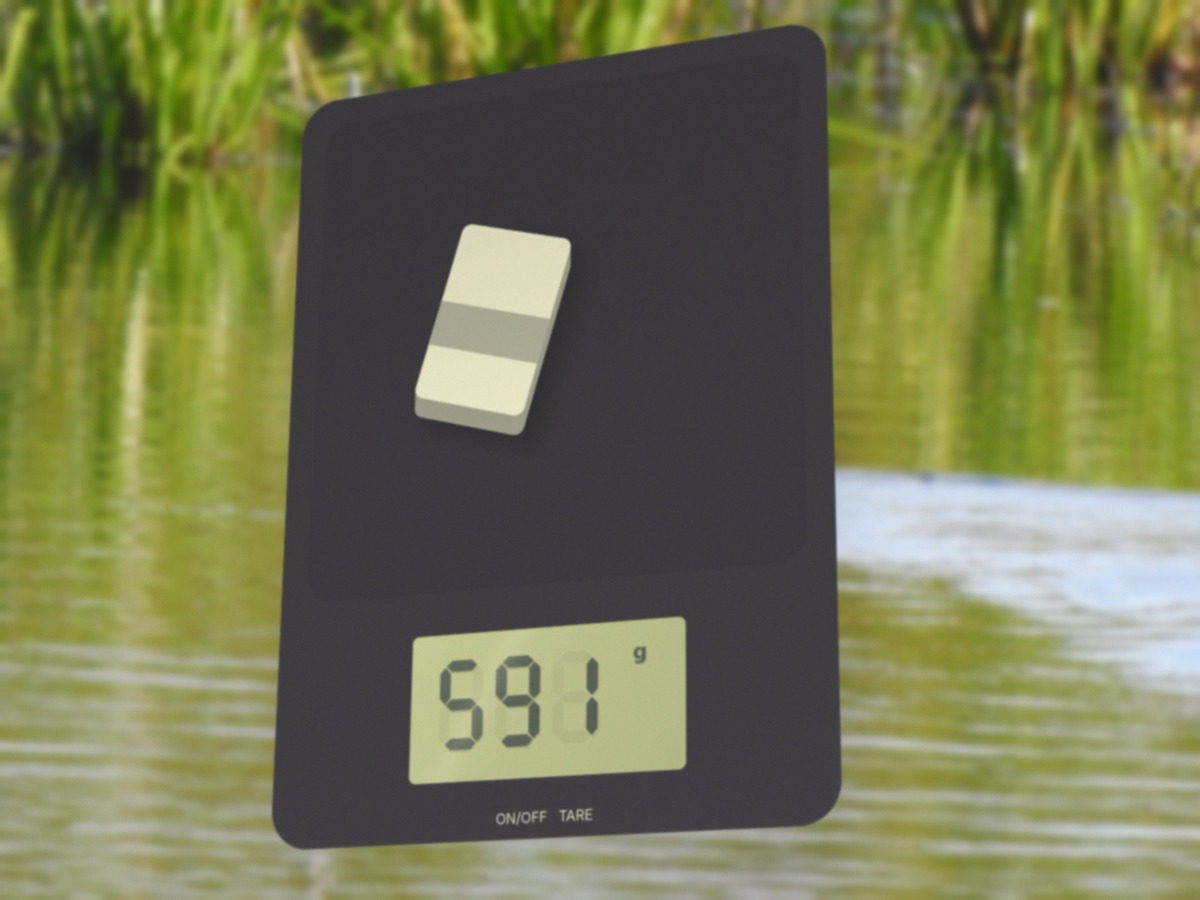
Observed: 591 g
